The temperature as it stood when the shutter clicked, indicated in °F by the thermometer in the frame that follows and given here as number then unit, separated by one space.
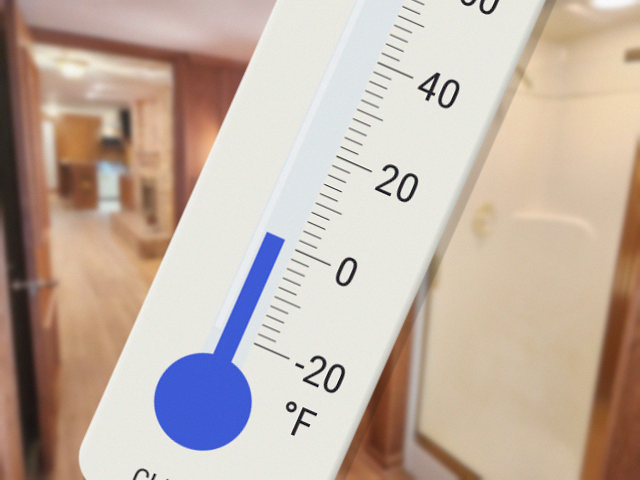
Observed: 1 °F
